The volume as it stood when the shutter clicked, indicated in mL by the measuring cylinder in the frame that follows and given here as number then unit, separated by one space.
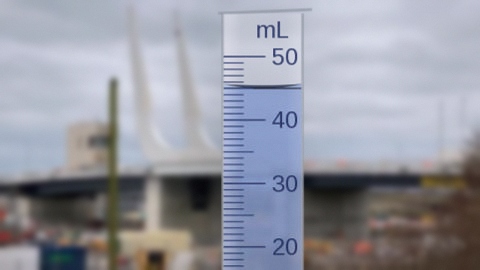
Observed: 45 mL
